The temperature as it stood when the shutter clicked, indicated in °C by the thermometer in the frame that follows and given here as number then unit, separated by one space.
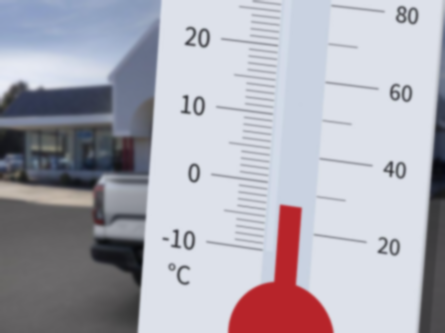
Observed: -3 °C
